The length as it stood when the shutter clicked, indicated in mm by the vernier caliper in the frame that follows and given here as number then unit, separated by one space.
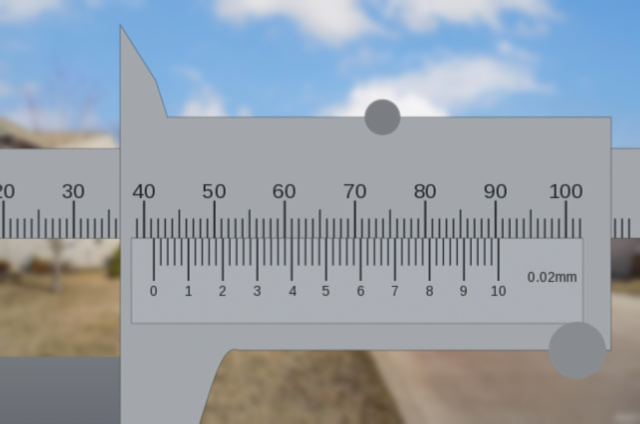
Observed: 41.4 mm
